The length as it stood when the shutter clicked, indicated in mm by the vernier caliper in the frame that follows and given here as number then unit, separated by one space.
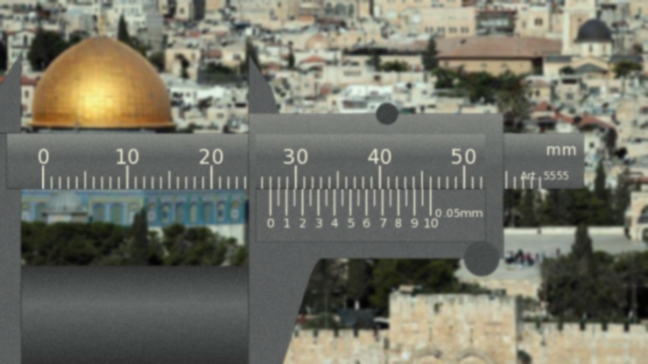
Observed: 27.0 mm
